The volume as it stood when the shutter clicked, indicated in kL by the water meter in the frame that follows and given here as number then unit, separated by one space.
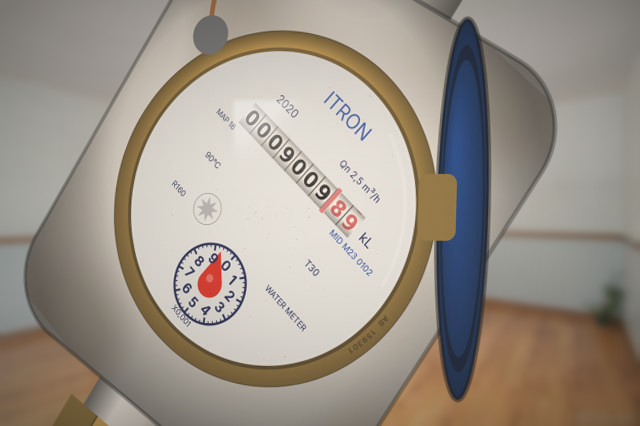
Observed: 9009.889 kL
